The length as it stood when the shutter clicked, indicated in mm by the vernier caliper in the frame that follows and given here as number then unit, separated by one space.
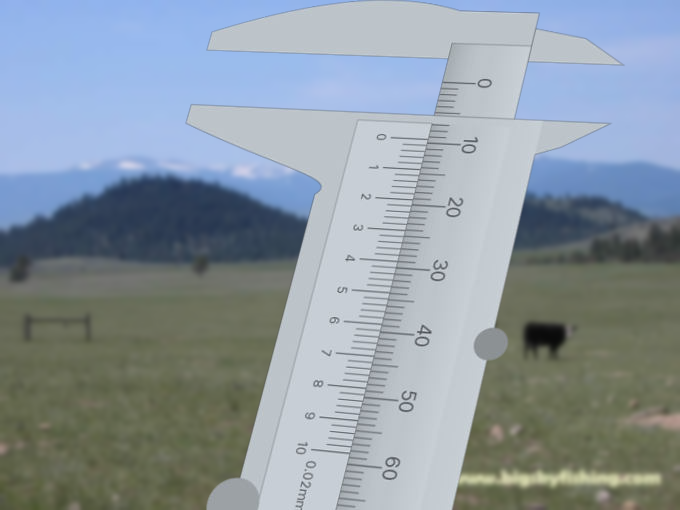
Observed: 9.4 mm
